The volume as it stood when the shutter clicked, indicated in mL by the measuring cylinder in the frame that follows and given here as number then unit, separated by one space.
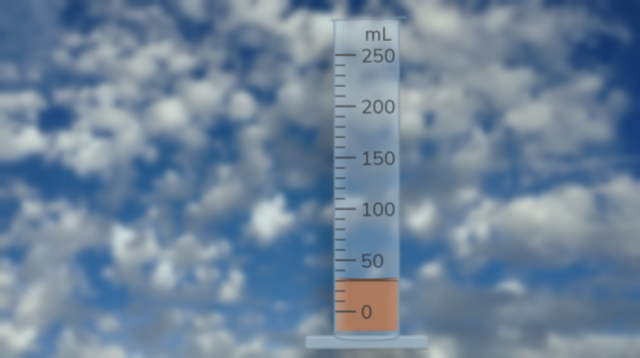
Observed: 30 mL
